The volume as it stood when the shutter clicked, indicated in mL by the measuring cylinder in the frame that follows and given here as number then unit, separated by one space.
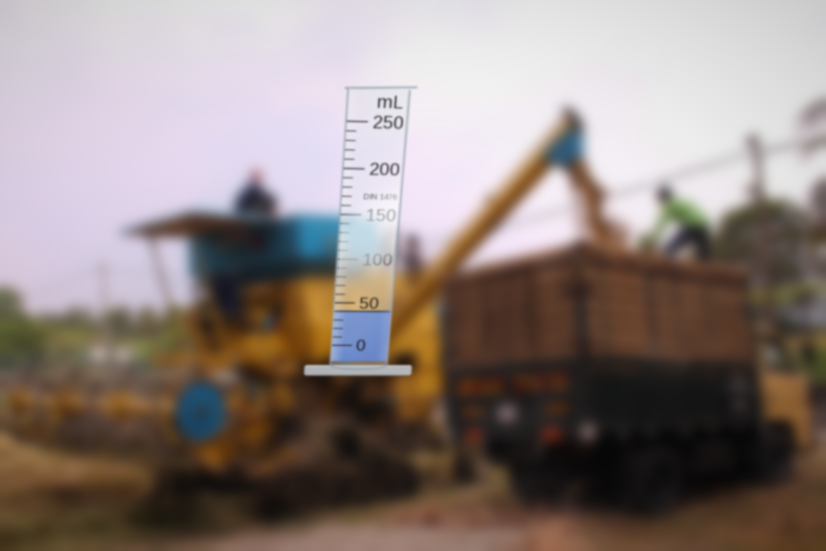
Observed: 40 mL
